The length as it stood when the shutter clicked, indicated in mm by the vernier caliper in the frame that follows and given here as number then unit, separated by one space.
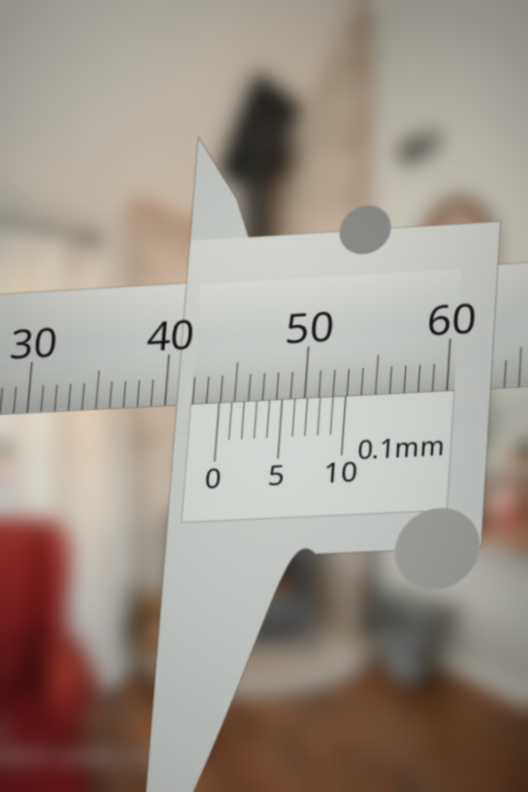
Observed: 43.9 mm
